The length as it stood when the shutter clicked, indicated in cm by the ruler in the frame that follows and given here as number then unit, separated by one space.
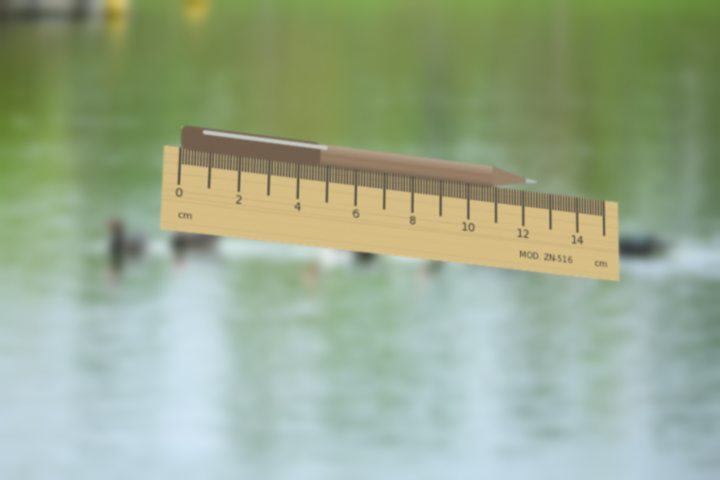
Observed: 12.5 cm
